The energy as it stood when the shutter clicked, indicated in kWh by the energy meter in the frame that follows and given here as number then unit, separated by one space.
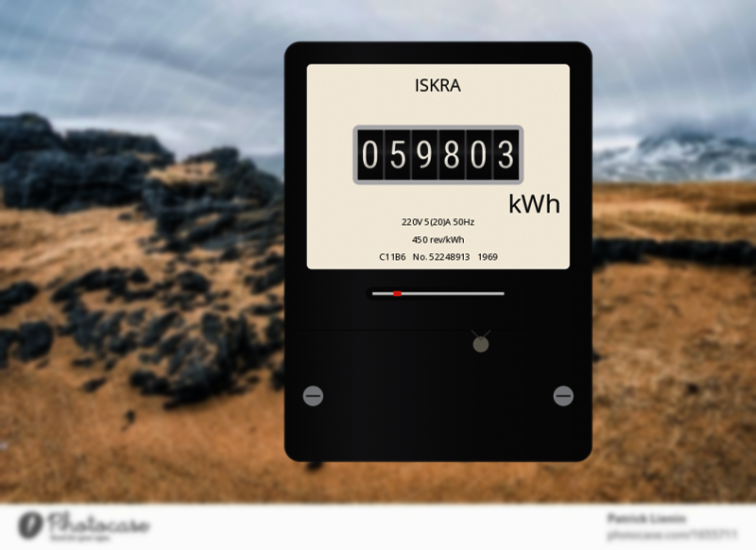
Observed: 59803 kWh
